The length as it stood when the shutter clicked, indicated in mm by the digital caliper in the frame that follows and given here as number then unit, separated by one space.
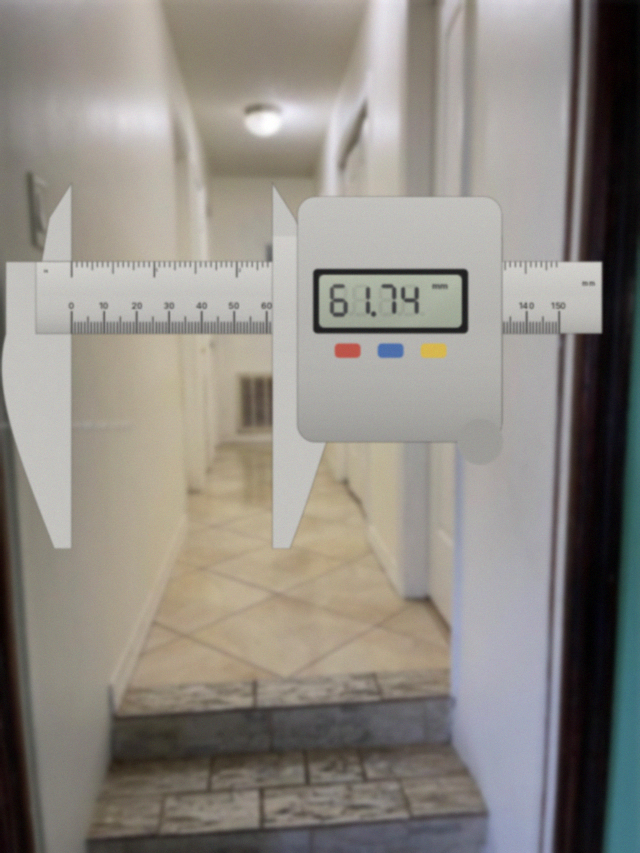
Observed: 61.74 mm
